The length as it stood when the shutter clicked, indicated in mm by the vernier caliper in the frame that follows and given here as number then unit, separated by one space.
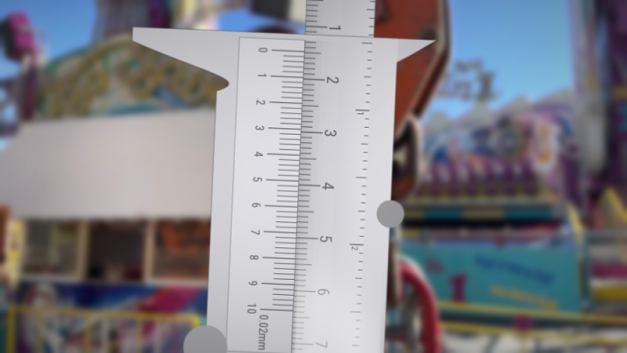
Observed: 14.8 mm
